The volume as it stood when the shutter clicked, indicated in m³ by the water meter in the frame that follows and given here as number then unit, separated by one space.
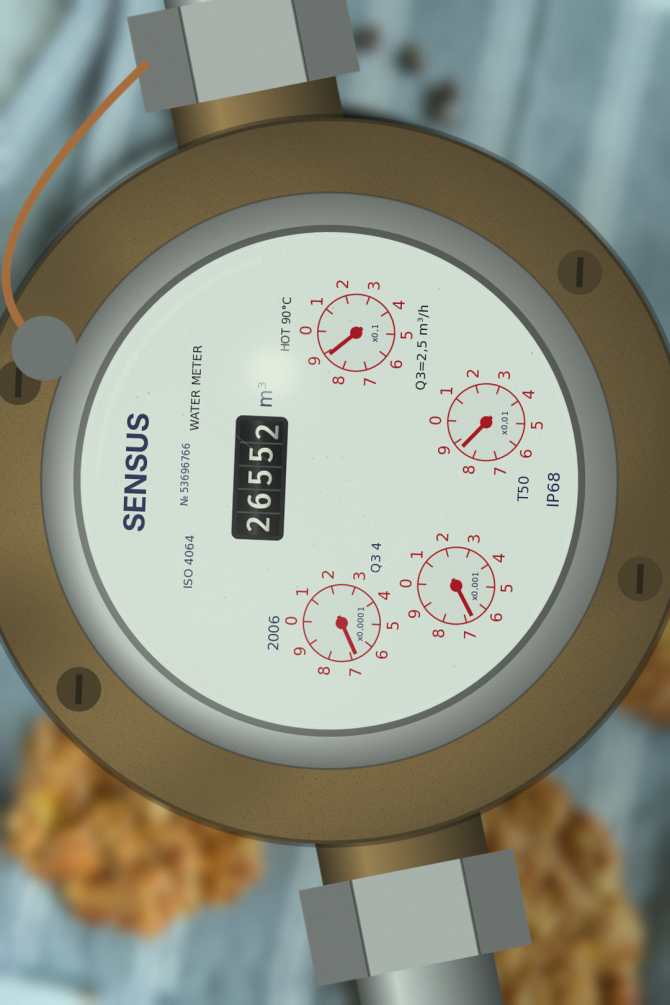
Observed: 26551.8866 m³
